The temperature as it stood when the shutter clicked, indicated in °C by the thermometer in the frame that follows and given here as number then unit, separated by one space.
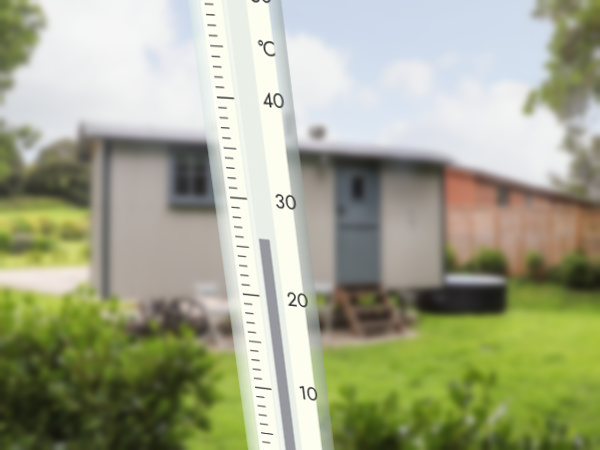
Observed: 26 °C
